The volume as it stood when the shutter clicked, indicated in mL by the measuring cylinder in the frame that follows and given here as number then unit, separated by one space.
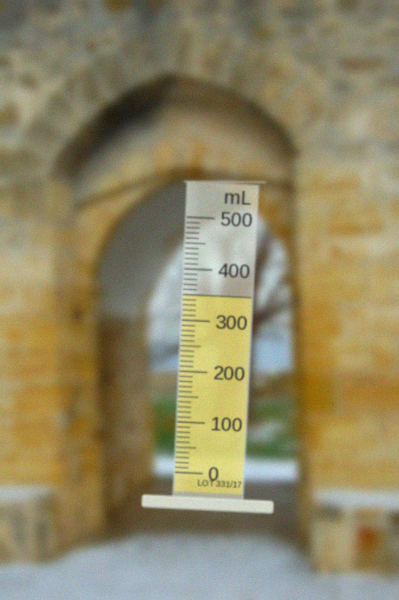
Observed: 350 mL
